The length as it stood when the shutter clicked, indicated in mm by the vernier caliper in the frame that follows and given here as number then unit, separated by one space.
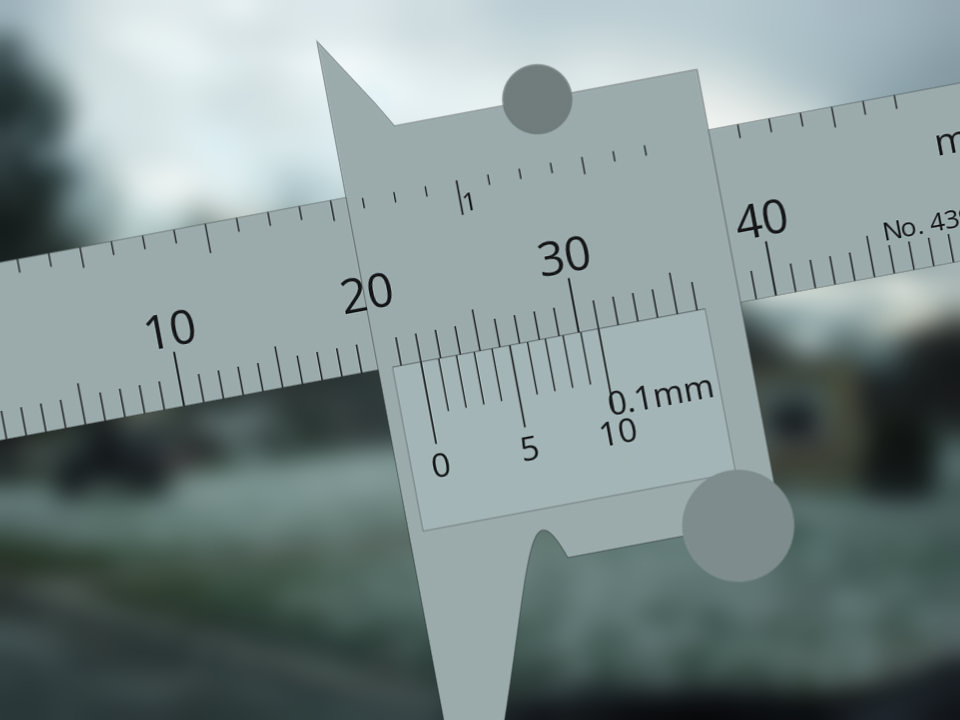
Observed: 22.0 mm
